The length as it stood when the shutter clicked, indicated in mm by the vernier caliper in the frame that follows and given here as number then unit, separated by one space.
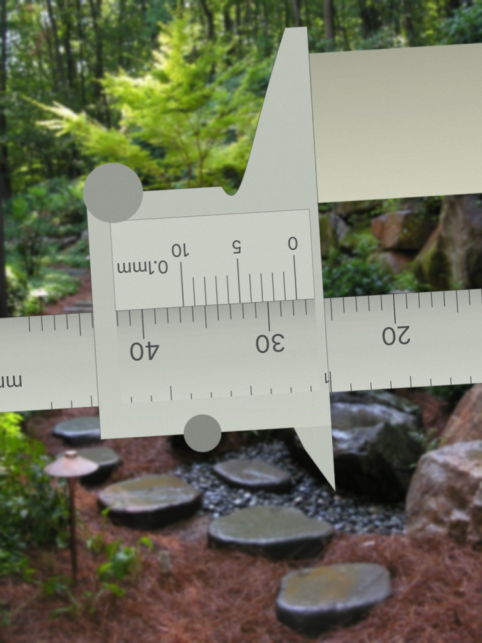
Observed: 27.7 mm
